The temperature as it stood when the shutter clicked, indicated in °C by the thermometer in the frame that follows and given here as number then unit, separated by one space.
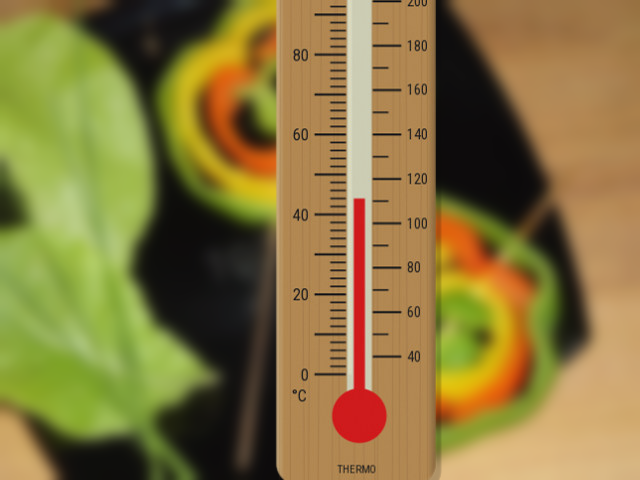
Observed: 44 °C
